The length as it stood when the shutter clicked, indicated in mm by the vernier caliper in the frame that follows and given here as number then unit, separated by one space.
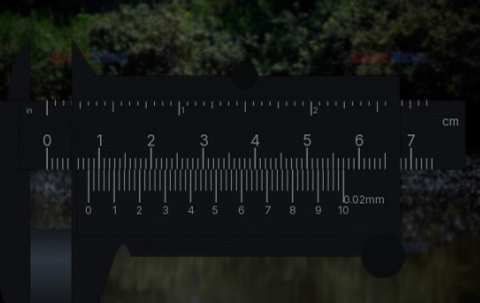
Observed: 8.0 mm
